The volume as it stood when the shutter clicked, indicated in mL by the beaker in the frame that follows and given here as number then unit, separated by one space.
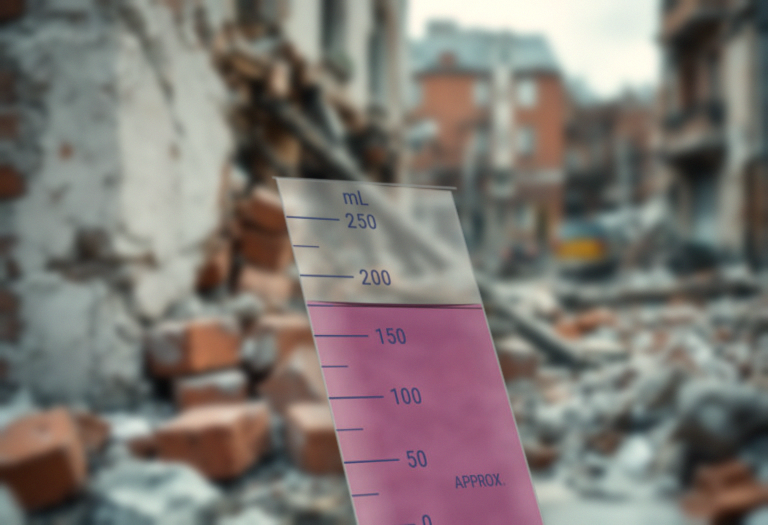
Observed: 175 mL
